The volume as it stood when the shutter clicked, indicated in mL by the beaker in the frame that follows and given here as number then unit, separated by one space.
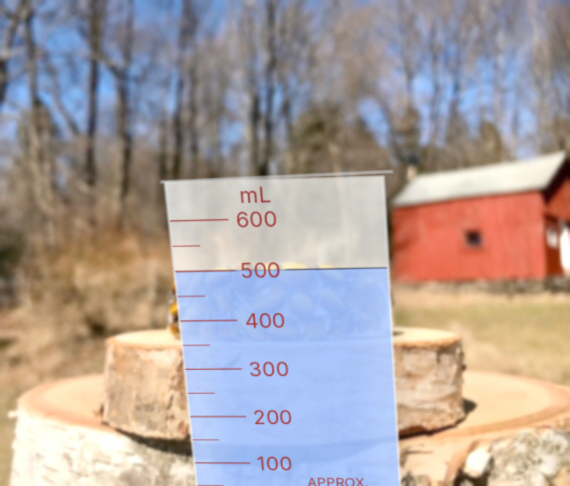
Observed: 500 mL
